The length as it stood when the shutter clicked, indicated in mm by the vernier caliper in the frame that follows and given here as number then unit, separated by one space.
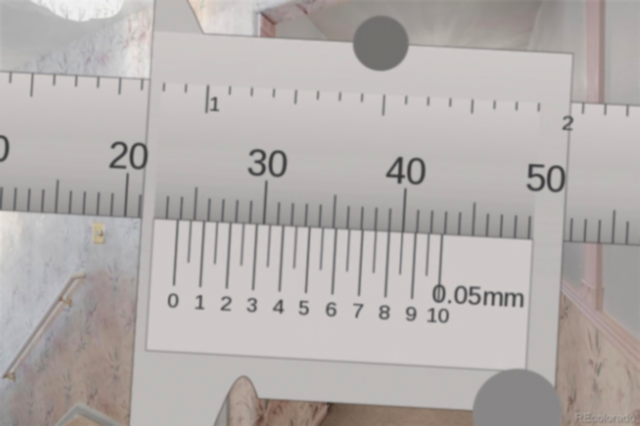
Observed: 23.8 mm
